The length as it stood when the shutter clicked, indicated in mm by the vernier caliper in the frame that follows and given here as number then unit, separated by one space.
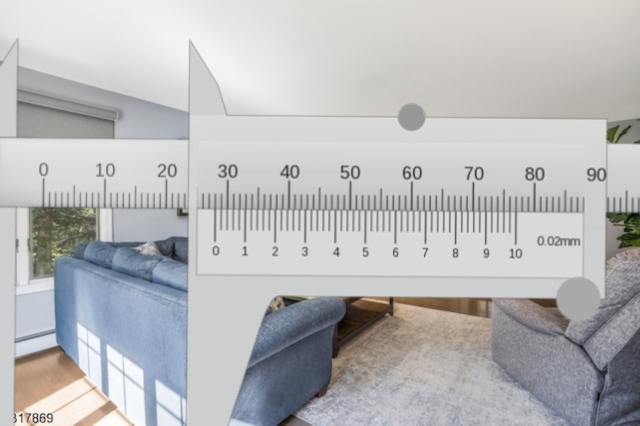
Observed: 28.0 mm
